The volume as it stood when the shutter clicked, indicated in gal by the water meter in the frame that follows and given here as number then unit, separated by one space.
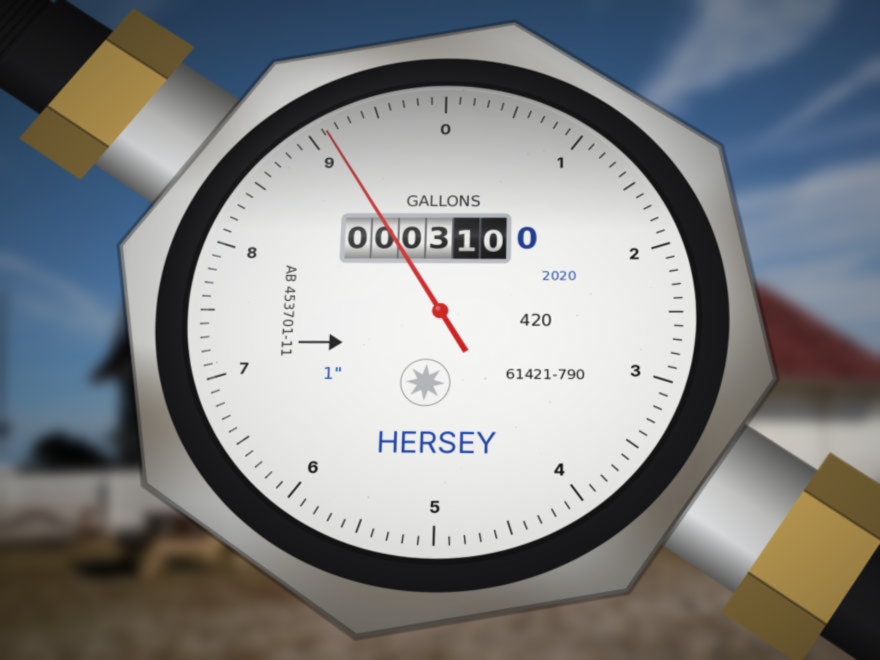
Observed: 3099.1 gal
